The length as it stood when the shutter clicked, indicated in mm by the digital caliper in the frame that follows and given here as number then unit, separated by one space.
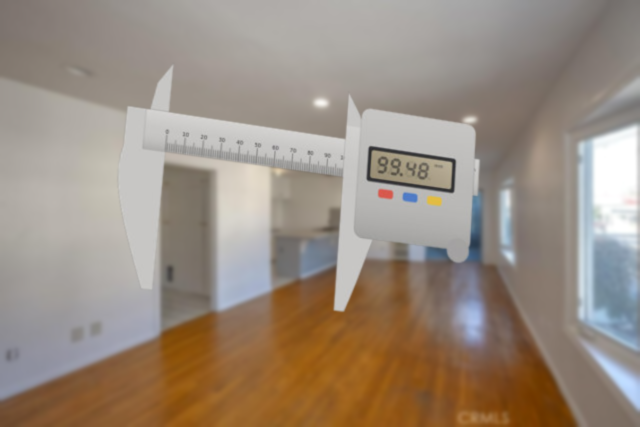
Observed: 99.48 mm
